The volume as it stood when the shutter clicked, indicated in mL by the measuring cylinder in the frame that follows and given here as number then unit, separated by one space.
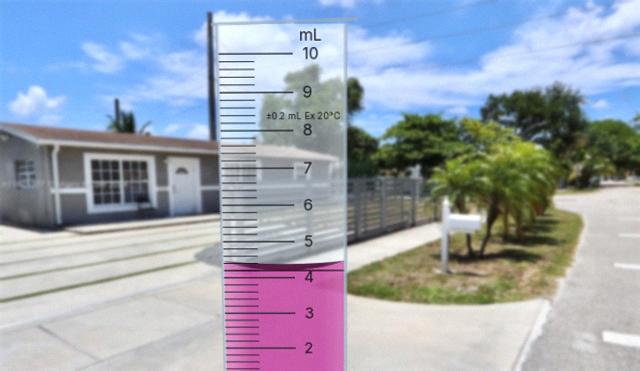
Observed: 4.2 mL
